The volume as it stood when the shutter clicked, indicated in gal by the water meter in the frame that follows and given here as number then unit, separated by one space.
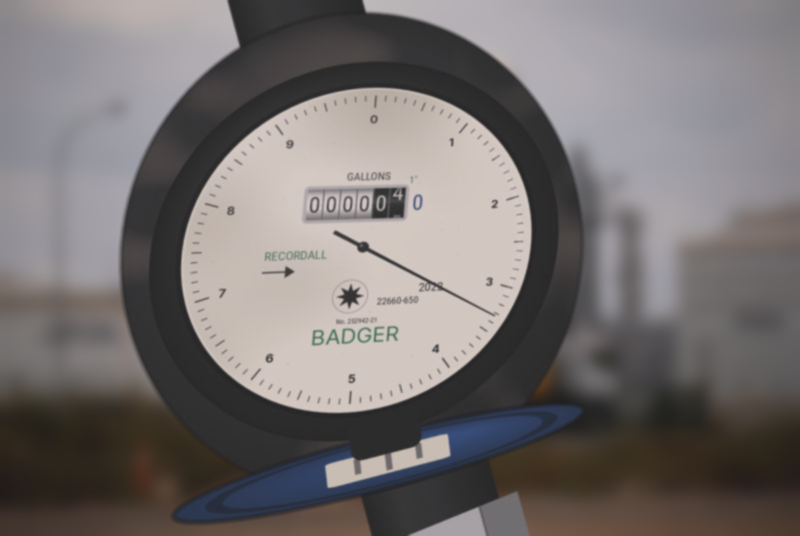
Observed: 43.3 gal
